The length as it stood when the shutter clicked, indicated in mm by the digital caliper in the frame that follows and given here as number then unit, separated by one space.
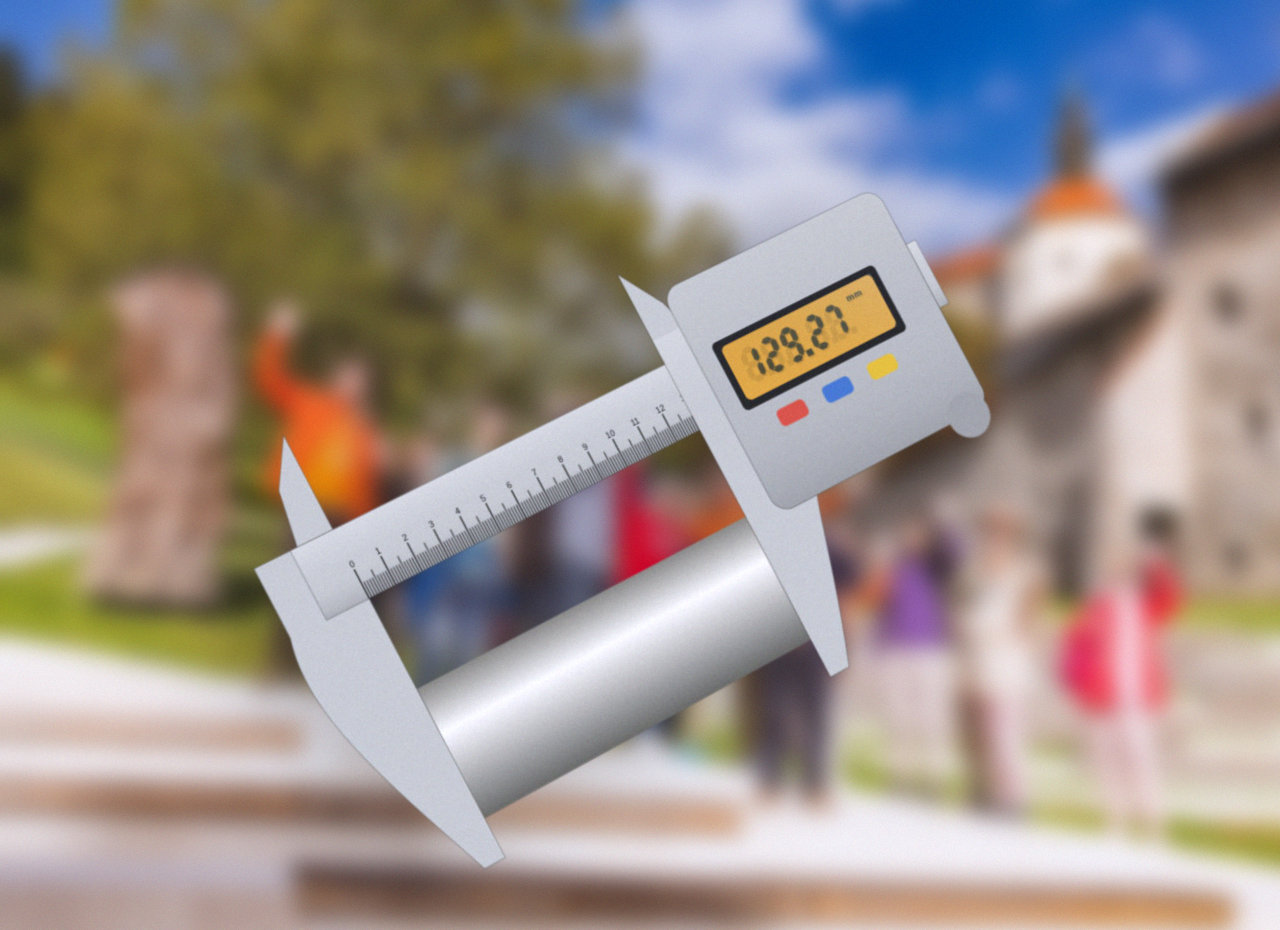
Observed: 129.27 mm
